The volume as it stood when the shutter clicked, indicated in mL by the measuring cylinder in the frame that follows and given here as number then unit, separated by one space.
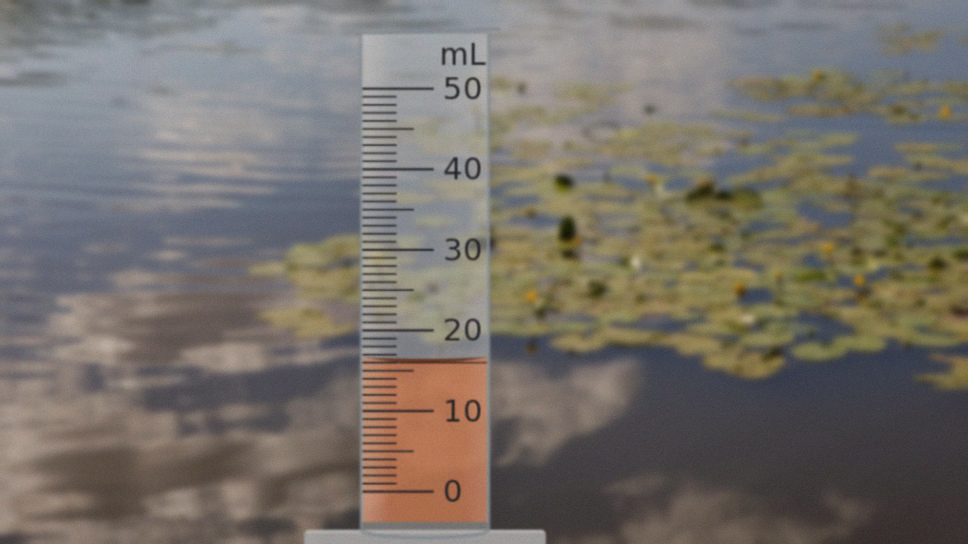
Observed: 16 mL
